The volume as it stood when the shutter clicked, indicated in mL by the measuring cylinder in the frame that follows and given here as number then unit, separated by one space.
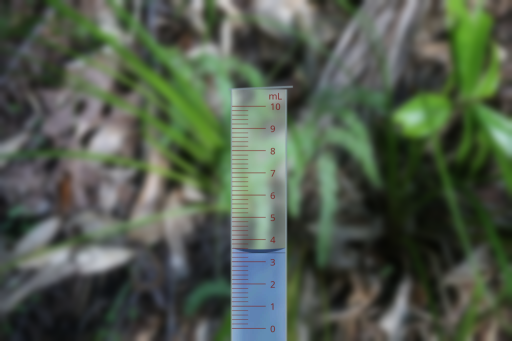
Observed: 3.4 mL
